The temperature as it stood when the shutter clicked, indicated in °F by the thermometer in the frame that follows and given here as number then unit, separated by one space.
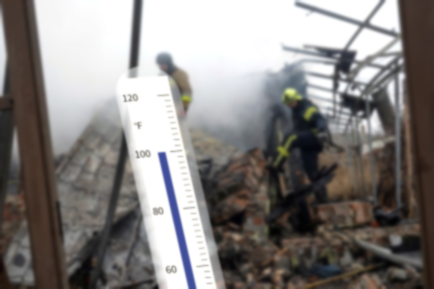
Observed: 100 °F
